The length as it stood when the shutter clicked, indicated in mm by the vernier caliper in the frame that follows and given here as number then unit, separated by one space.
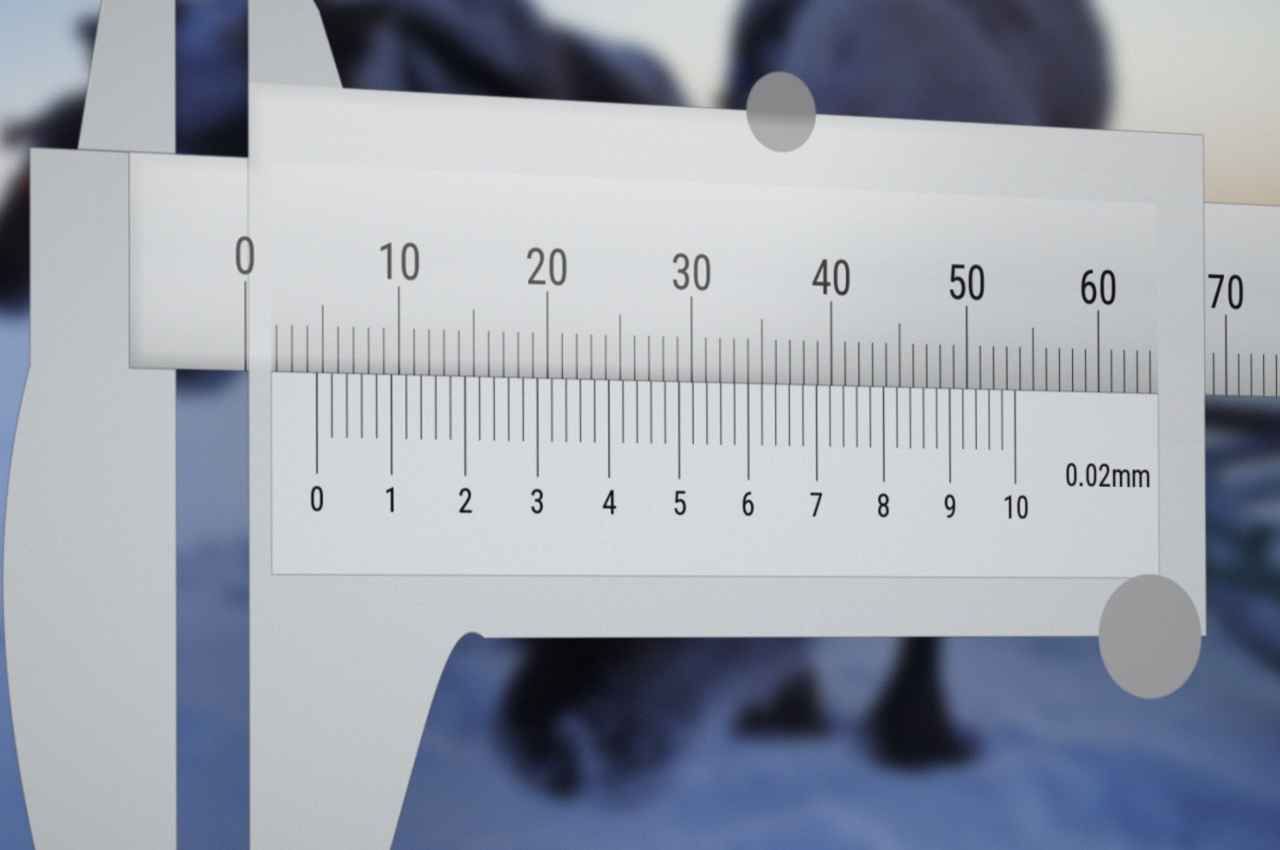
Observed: 4.6 mm
